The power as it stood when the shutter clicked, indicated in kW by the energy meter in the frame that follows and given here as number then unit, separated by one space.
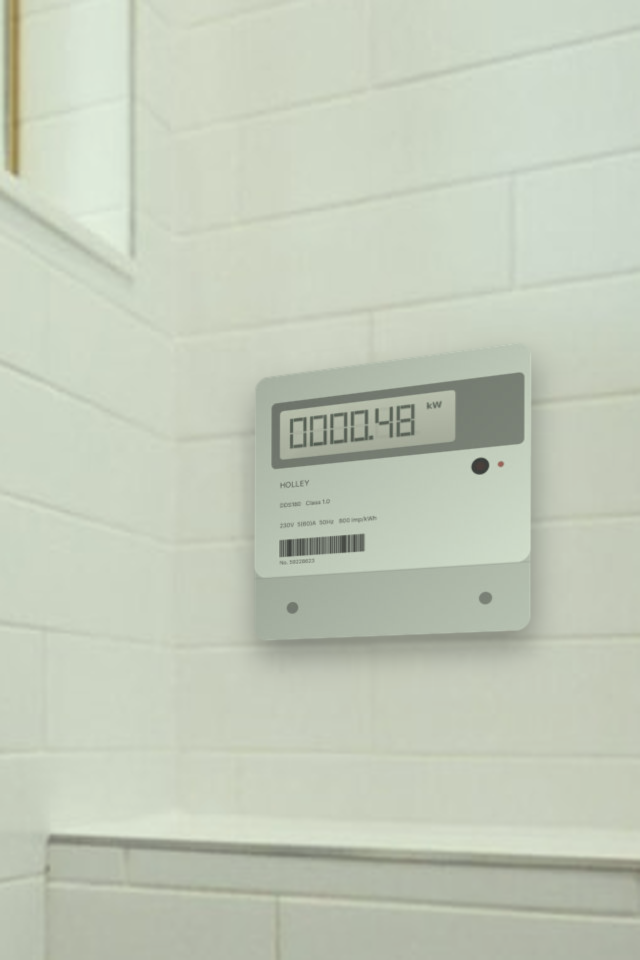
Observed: 0.48 kW
